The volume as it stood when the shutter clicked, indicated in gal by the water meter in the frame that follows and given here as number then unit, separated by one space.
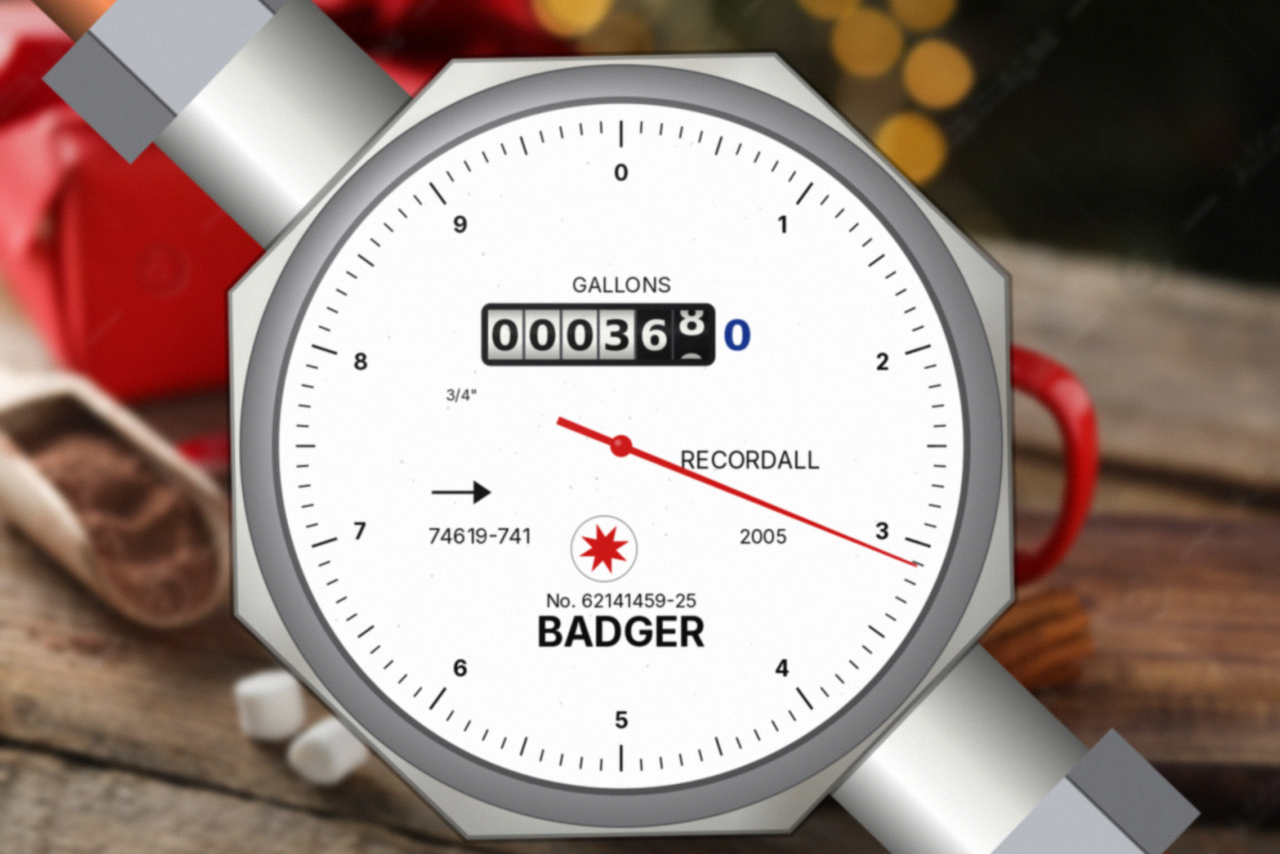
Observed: 3683.1 gal
